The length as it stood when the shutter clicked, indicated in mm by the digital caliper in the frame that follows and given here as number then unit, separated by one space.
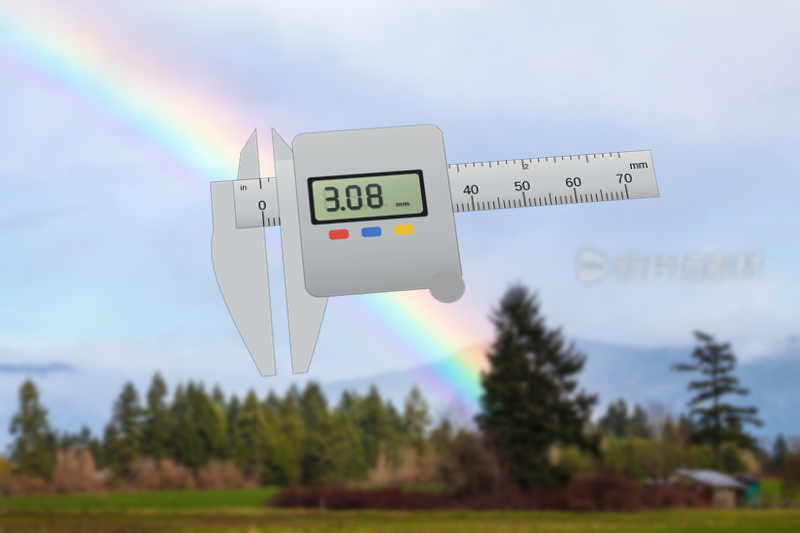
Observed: 3.08 mm
